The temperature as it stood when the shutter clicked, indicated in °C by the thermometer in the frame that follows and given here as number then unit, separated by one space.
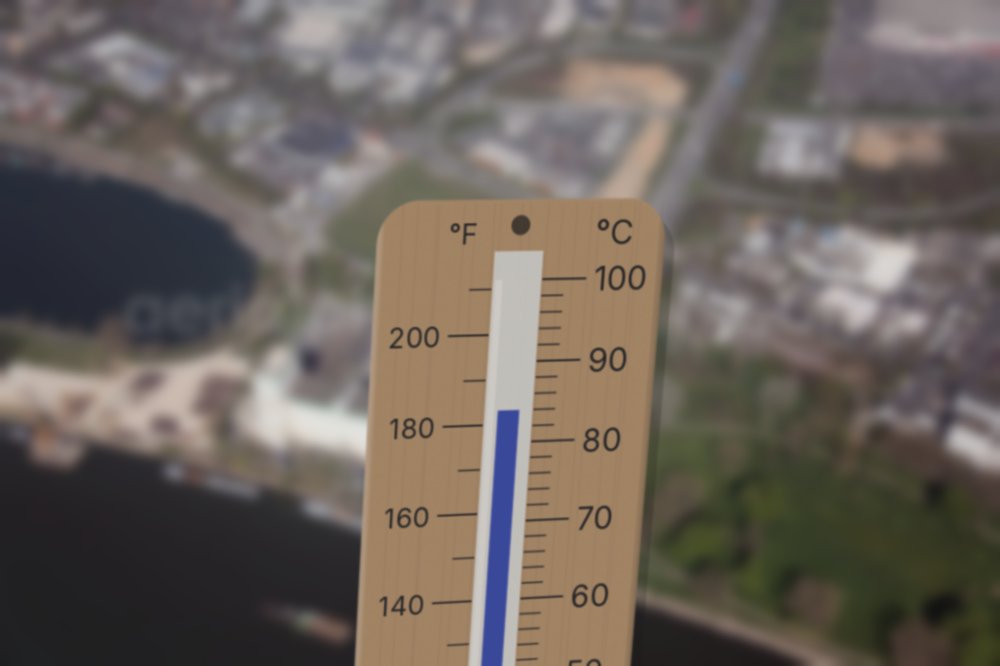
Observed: 84 °C
